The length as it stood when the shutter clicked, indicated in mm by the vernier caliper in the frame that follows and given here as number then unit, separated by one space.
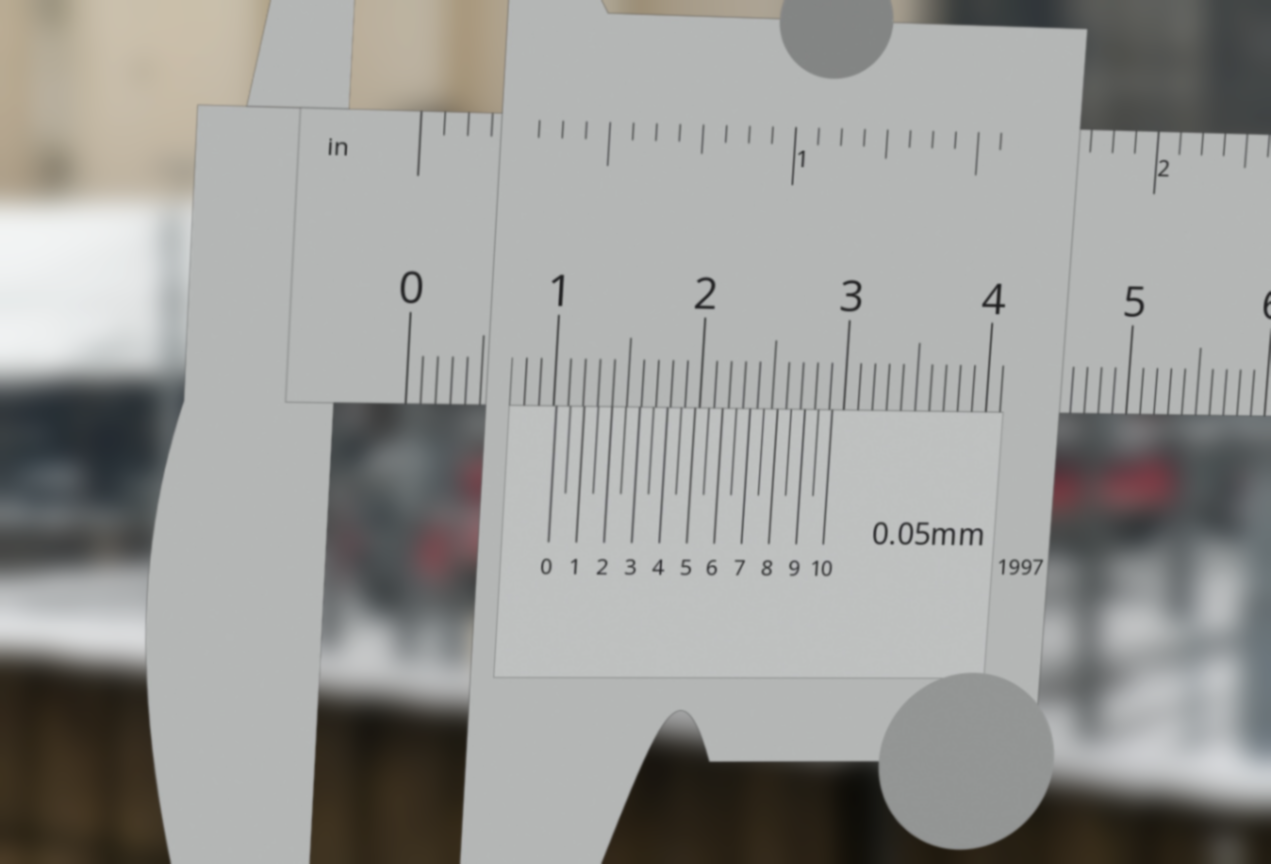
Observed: 10.2 mm
